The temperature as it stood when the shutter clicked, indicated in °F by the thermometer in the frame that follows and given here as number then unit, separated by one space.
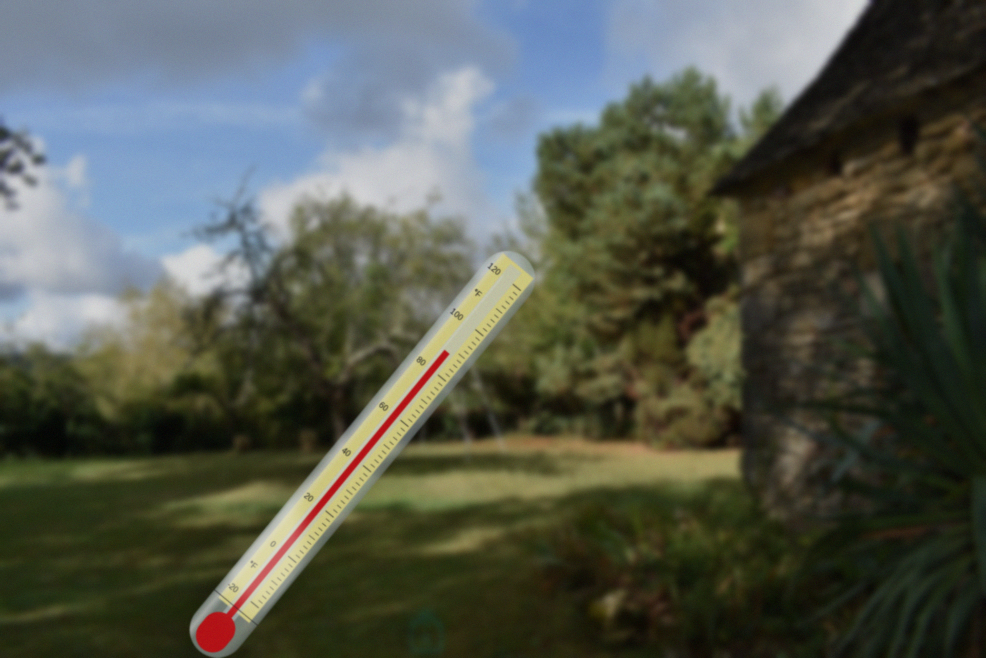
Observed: 88 °F
